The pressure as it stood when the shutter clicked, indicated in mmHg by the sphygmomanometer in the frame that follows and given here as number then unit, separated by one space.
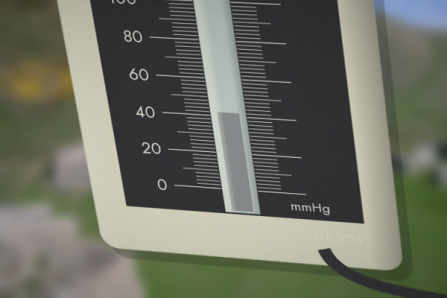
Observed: 42 mmHg
